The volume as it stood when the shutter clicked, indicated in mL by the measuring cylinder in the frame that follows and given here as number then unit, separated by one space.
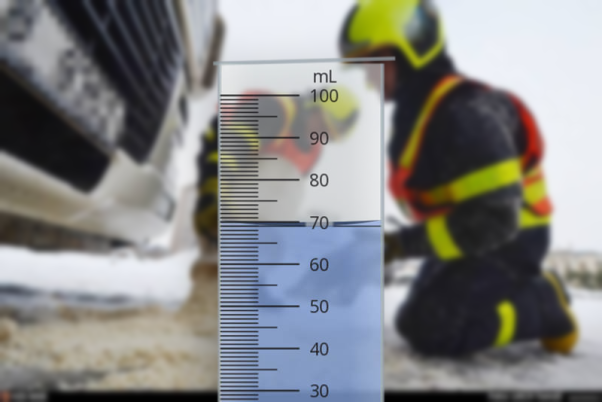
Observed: 69 mL
